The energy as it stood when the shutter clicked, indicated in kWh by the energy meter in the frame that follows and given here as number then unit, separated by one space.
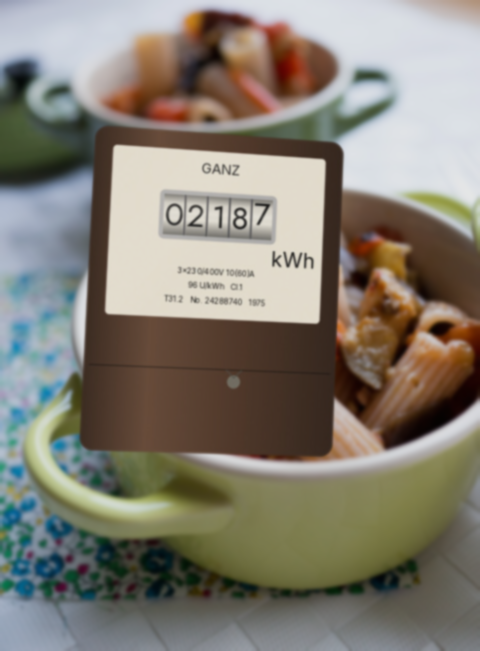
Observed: 2187 kWh
